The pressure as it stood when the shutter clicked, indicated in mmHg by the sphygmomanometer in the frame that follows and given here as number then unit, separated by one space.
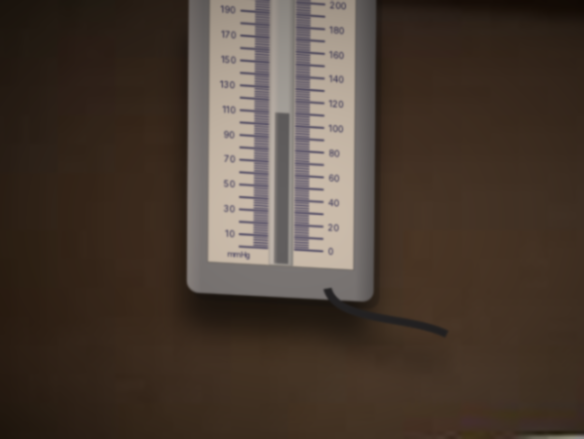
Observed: 110 mmHg
